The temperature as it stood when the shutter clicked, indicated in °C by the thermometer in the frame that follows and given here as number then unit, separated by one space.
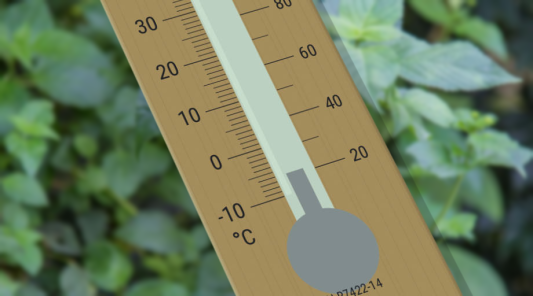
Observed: -6 °C
